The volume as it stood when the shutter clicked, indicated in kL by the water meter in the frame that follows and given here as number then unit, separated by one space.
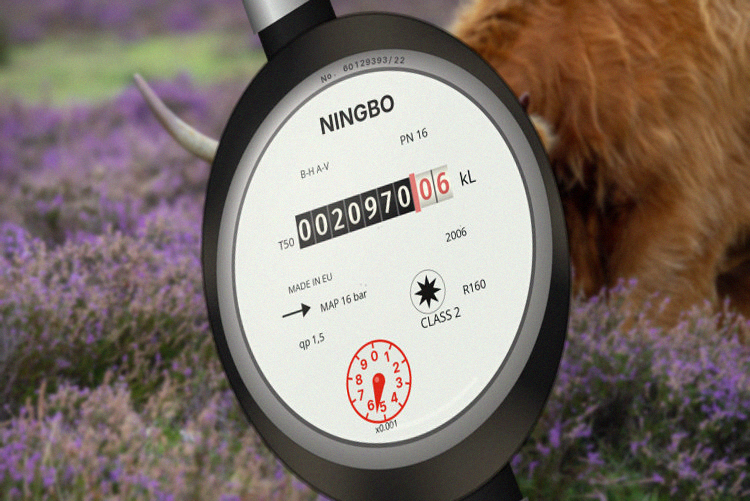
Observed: 20970.065 kL
